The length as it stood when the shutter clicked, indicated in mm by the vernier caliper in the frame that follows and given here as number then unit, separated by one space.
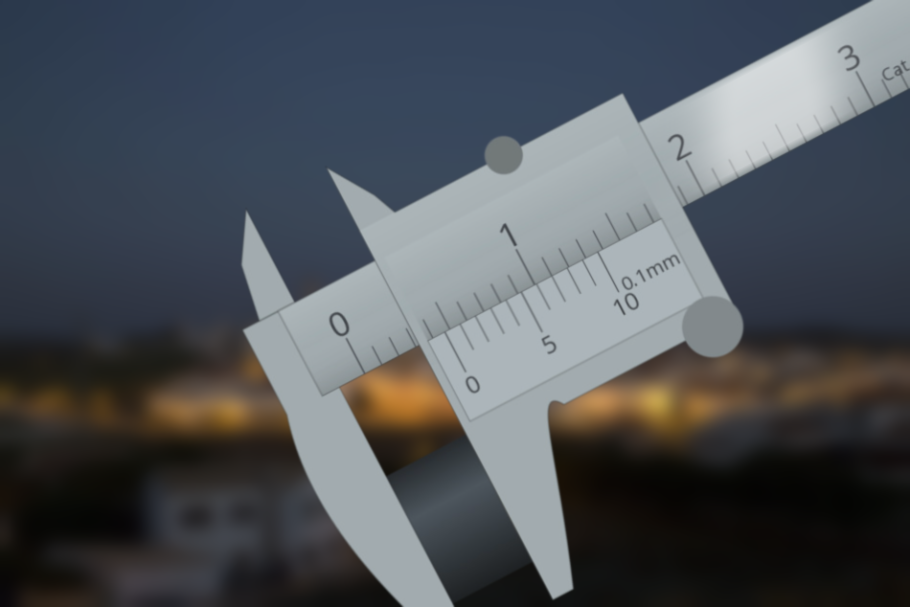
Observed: 4.7 mm
